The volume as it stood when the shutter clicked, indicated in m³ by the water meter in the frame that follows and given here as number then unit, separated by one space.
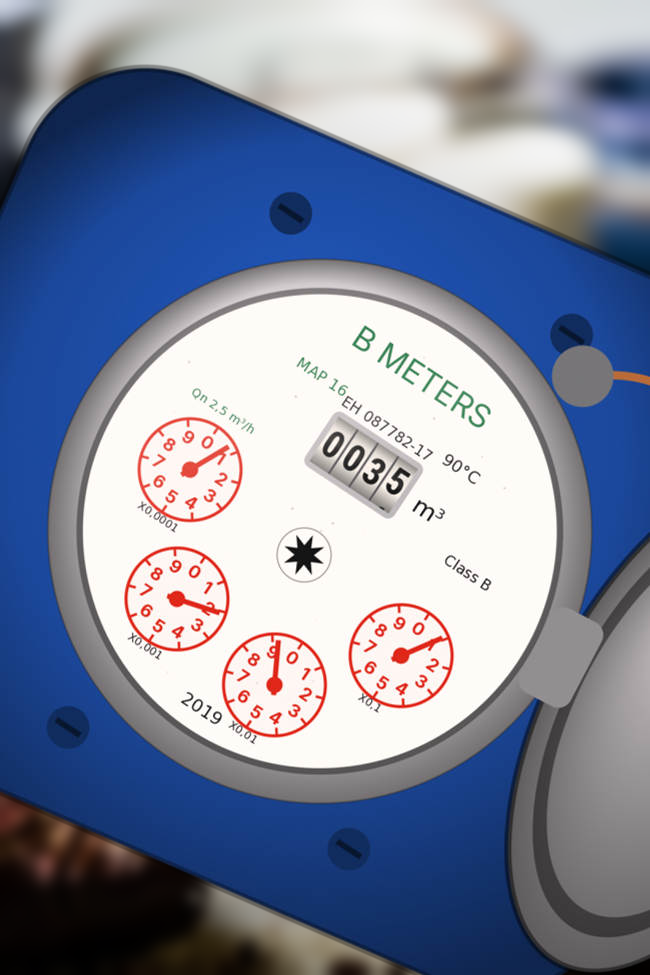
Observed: 35.0920 m³
